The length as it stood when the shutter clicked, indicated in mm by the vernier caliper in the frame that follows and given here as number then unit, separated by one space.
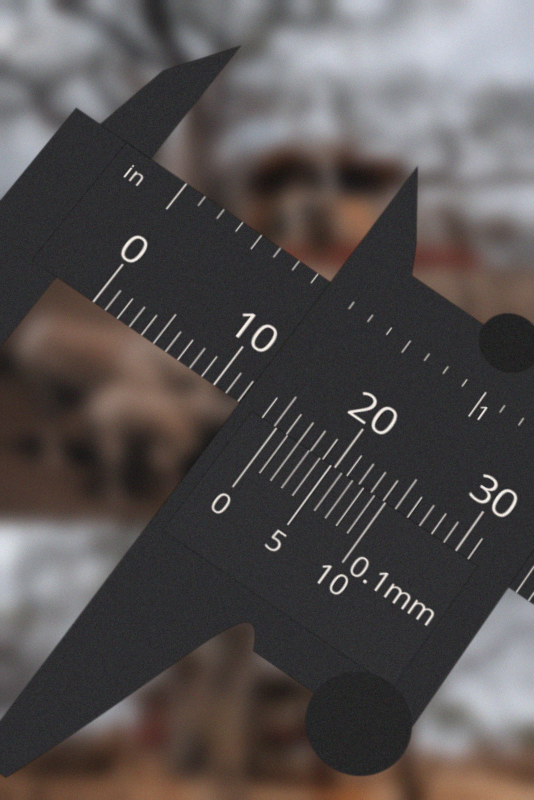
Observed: 15.2 mm
